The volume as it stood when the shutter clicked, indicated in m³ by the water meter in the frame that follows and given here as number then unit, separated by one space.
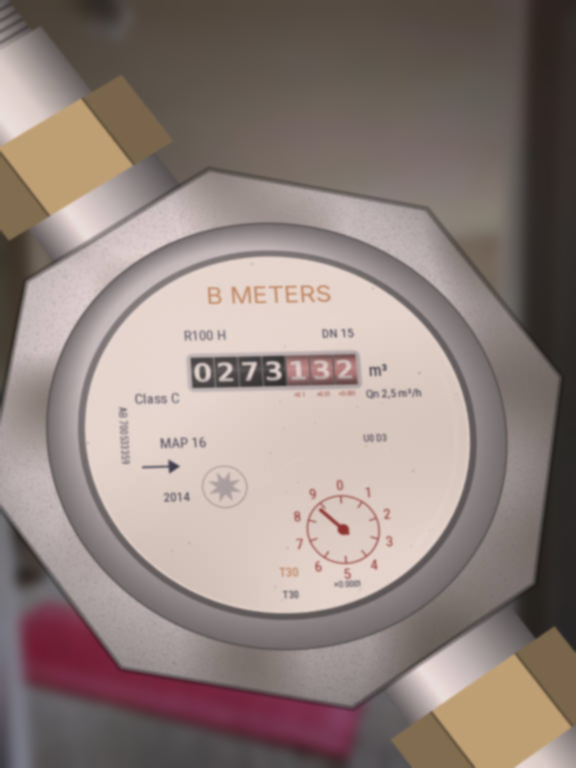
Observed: 273.1328 m³
